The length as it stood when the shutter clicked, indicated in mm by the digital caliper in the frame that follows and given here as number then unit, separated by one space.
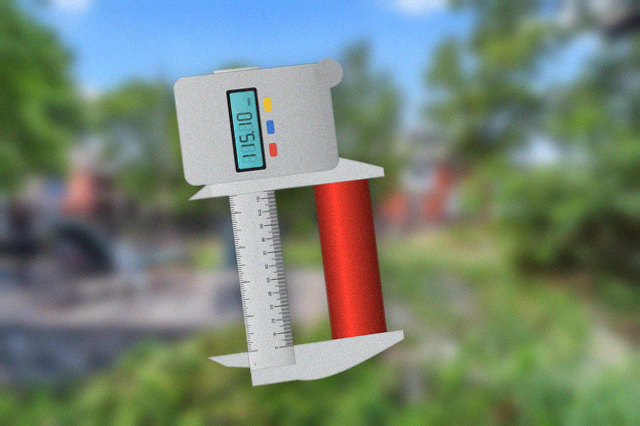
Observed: 115.10 mm
